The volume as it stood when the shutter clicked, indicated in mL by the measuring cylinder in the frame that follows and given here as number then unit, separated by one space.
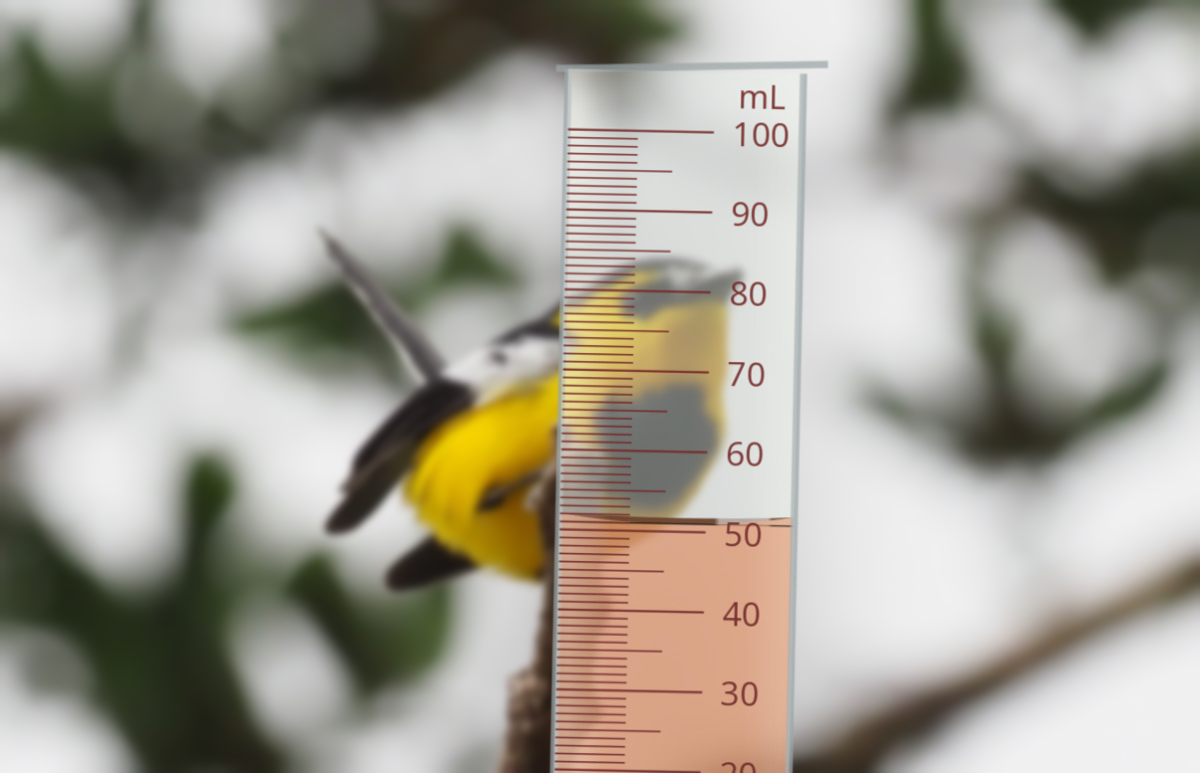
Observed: 51 mL
